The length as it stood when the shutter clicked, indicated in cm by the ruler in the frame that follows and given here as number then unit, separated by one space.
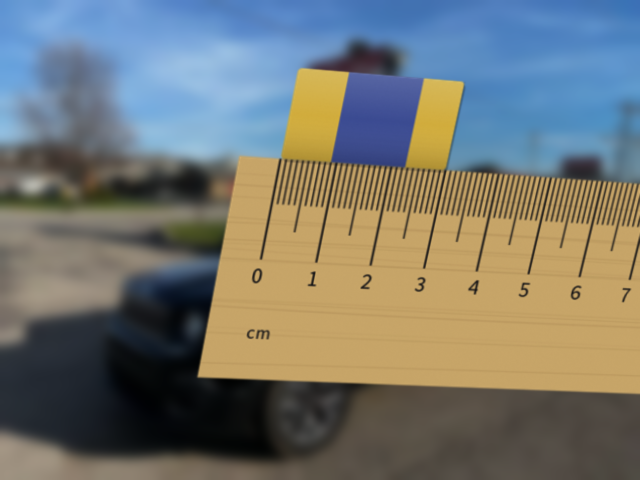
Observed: 3 cm
